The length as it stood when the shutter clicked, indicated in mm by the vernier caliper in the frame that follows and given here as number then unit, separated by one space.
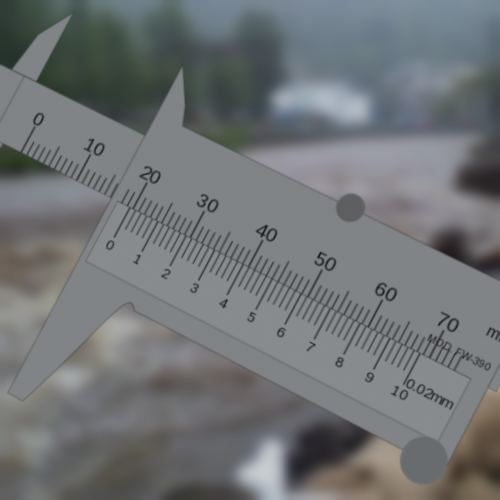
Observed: 19.5 mm
